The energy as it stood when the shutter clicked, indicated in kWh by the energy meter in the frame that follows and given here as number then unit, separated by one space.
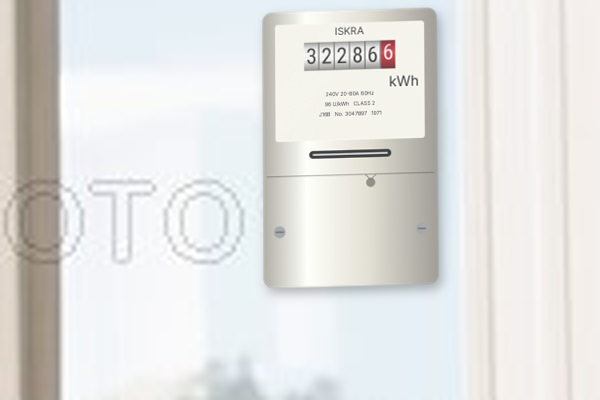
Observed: 32286.6 kWh
